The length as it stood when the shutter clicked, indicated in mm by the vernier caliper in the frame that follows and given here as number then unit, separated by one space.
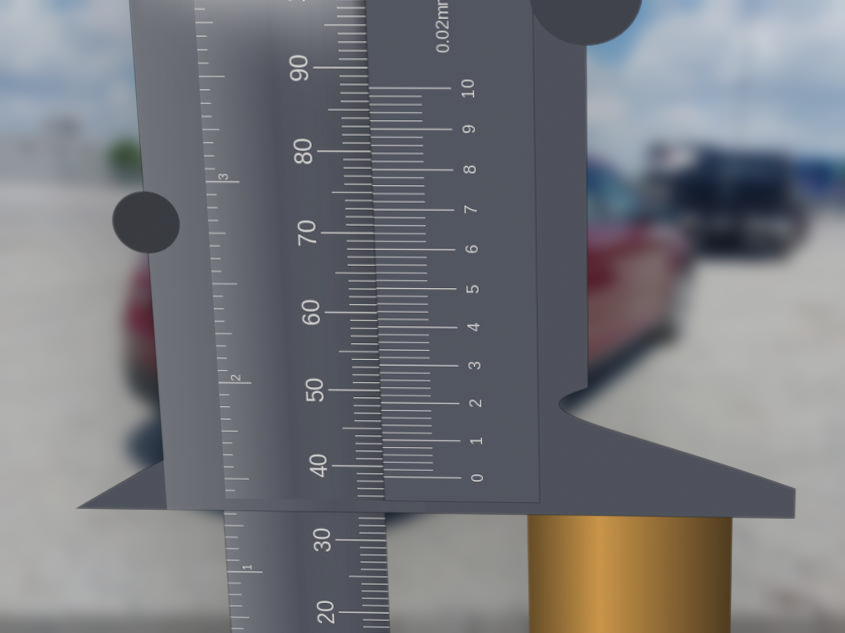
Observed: 38.6 mm
